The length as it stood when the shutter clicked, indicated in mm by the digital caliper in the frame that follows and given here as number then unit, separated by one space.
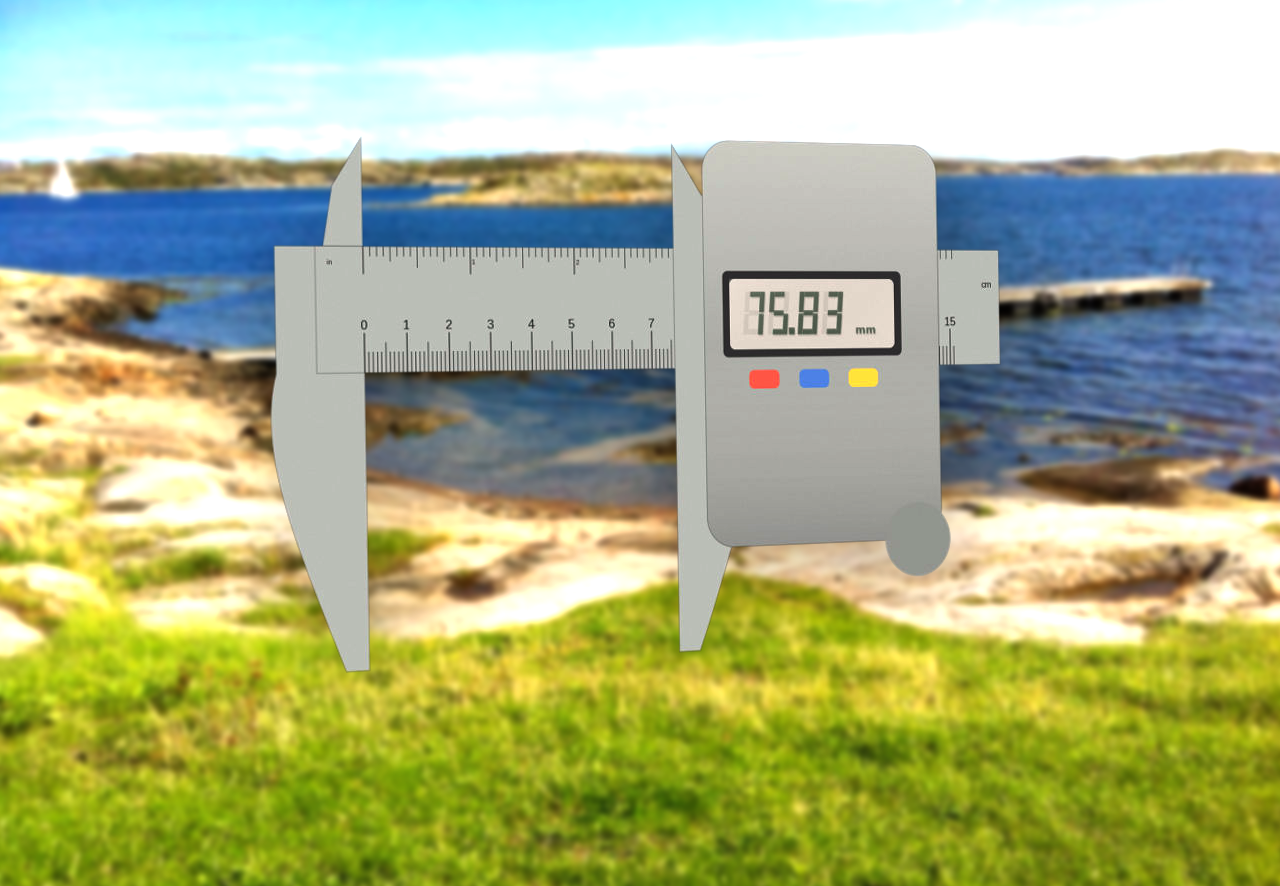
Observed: 75.83 mm
